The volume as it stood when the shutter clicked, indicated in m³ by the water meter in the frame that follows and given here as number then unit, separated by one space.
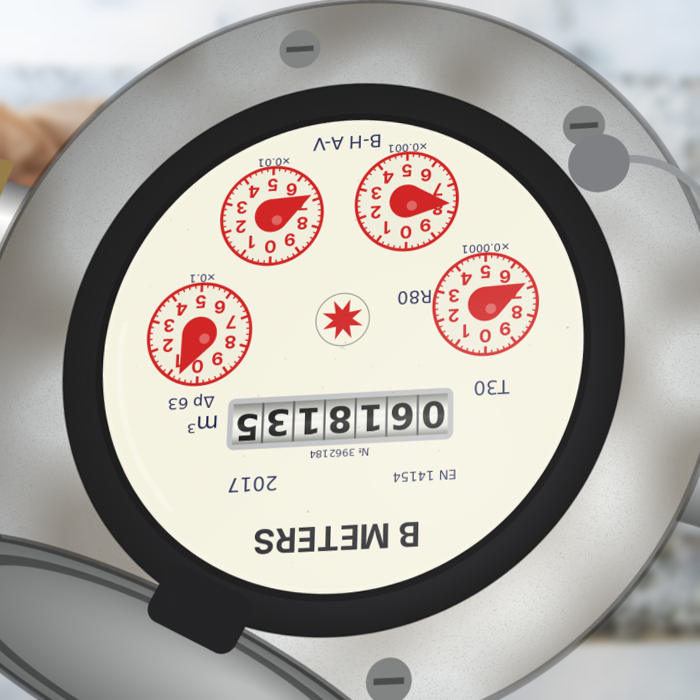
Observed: 618135.0676 m³
